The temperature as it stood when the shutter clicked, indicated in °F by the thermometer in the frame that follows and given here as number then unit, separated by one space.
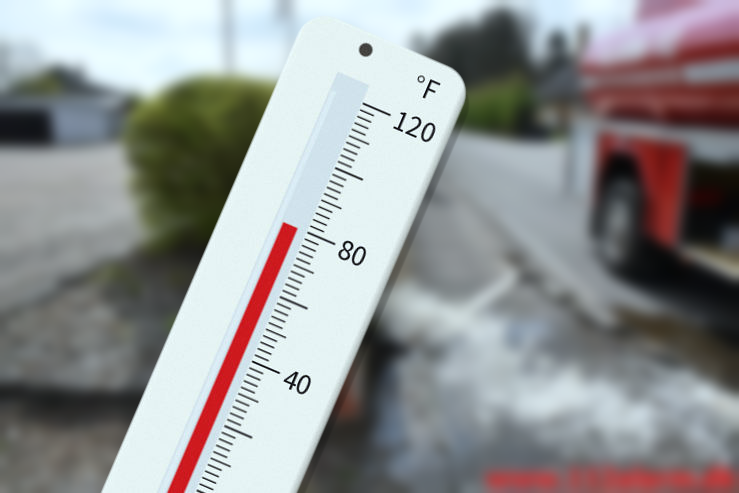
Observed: 80 °F
